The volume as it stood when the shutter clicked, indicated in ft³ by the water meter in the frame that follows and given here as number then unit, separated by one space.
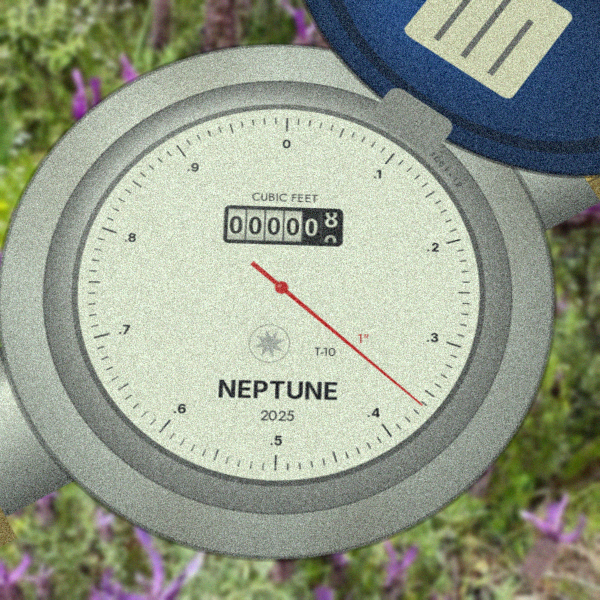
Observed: 8.36 ft³
